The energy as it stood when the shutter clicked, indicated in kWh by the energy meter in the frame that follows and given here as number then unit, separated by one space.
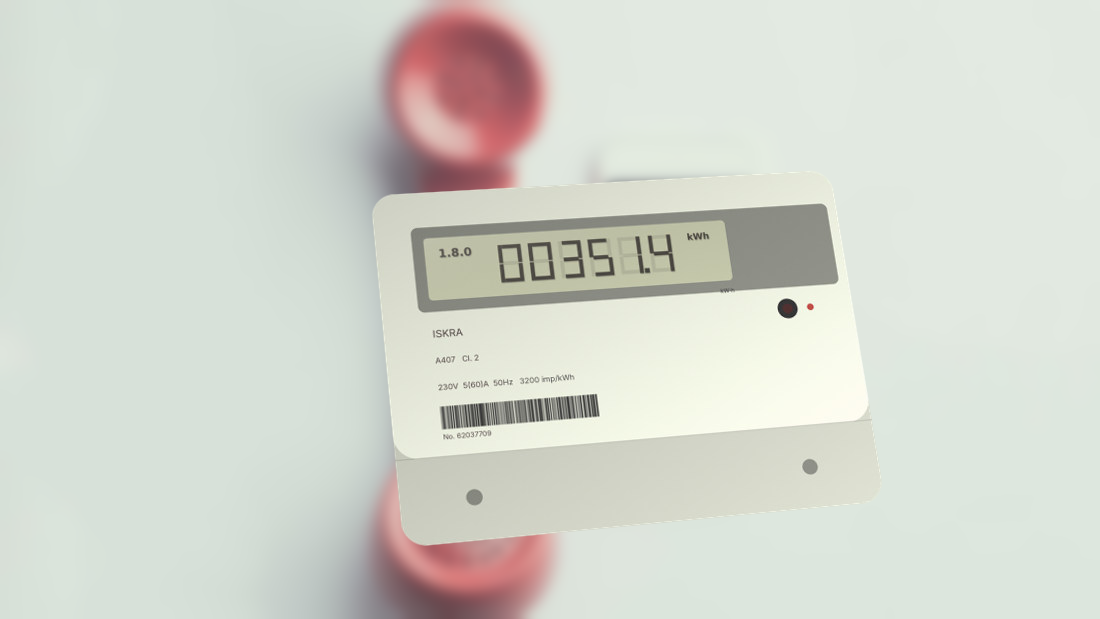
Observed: 351.4 kWh
